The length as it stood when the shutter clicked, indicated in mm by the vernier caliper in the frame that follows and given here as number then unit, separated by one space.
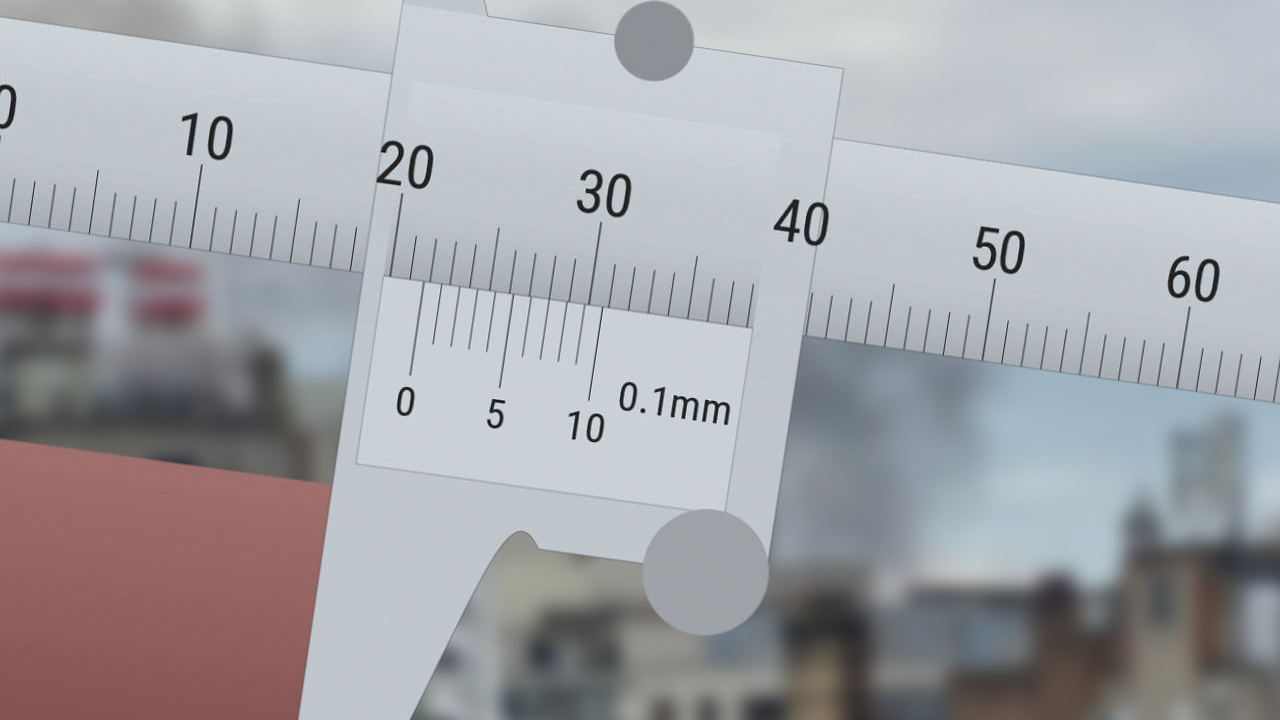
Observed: 21.7 mm
